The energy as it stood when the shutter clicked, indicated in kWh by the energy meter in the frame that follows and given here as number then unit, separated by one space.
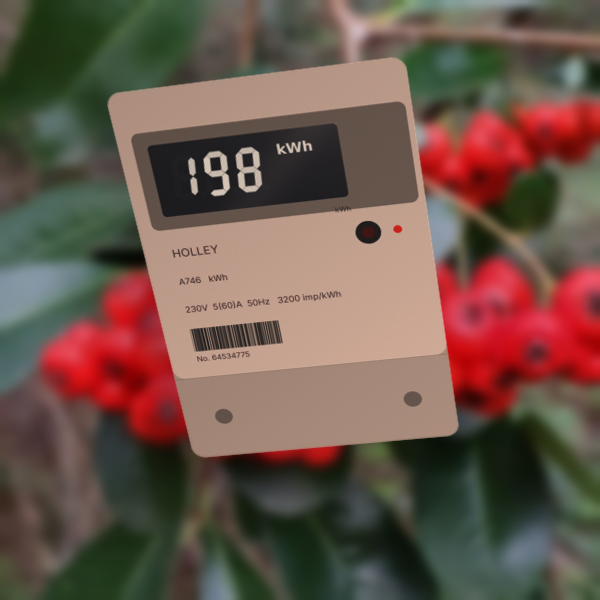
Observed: 198 kWh
